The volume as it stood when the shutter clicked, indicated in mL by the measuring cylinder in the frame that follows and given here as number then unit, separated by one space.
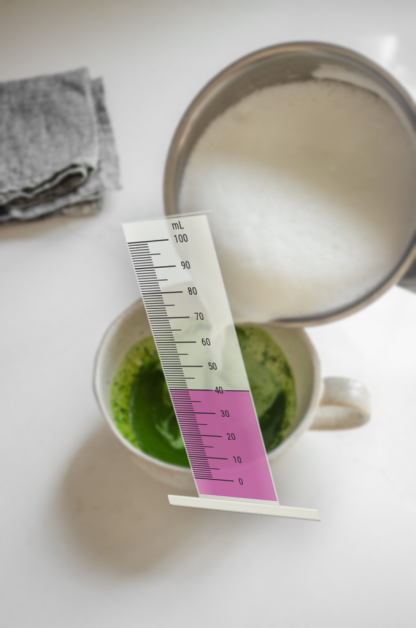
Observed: 40 mL
